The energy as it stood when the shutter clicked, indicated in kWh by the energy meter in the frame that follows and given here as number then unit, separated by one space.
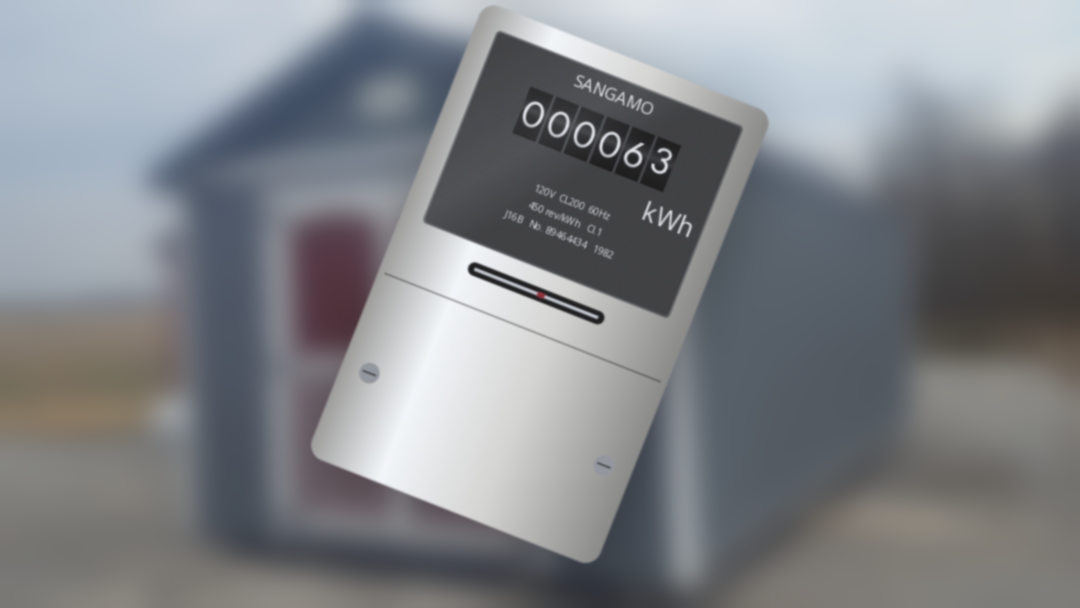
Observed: 63 kWh
